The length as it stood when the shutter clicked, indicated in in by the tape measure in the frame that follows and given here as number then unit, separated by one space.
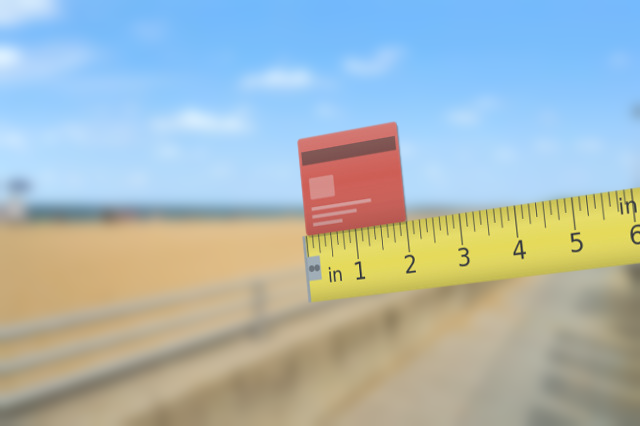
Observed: 2 in
